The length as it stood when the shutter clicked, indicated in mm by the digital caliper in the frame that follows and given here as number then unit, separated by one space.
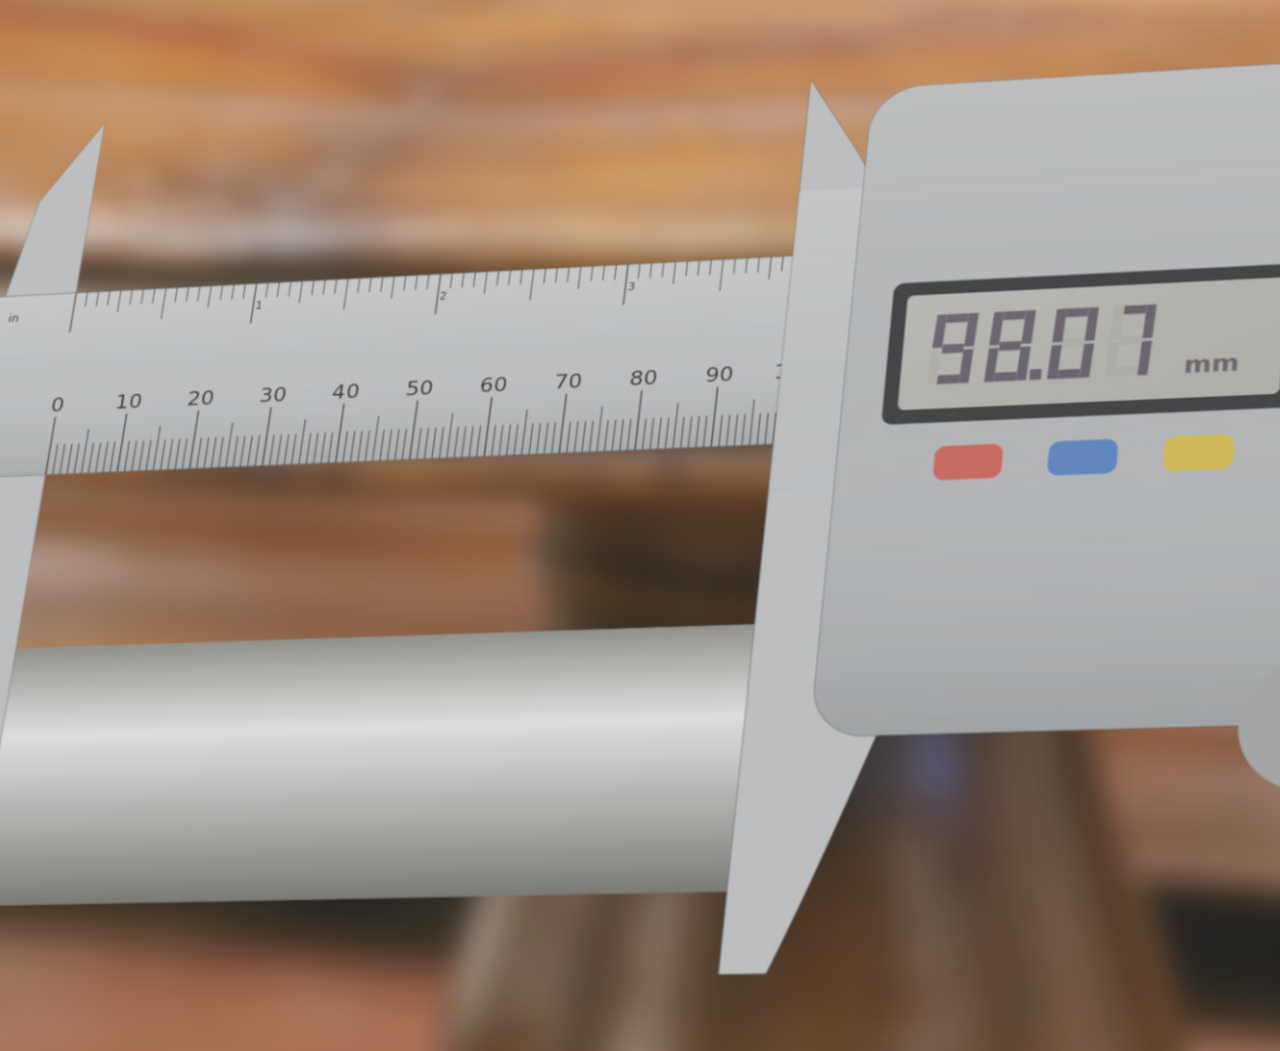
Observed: 98.07 mm
